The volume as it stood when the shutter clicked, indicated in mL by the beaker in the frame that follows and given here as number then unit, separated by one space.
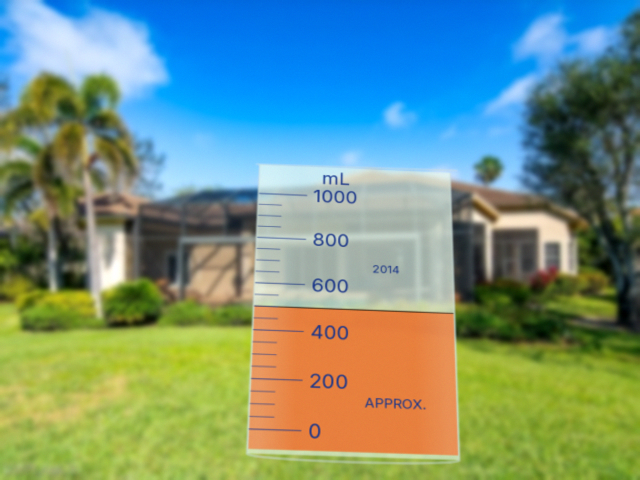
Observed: 500 mL
